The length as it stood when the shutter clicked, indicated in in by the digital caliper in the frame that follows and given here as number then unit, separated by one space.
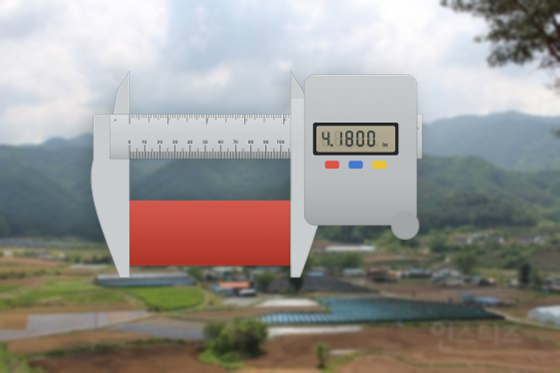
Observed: 4.1800 in
